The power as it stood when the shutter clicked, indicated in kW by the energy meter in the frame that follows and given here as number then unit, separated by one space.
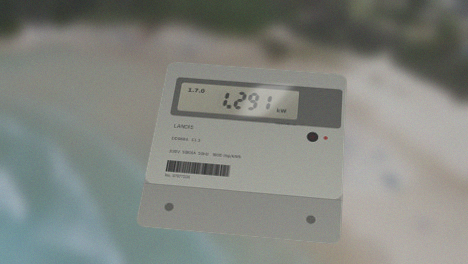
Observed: 1.291 kW
